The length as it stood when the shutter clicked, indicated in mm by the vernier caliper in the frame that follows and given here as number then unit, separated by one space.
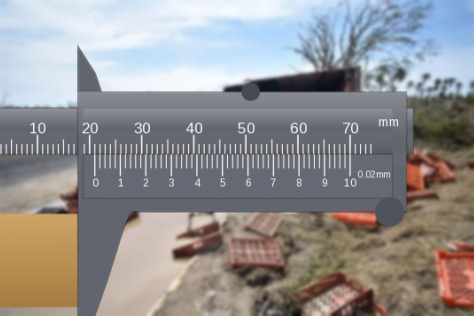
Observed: 21.0 mm
